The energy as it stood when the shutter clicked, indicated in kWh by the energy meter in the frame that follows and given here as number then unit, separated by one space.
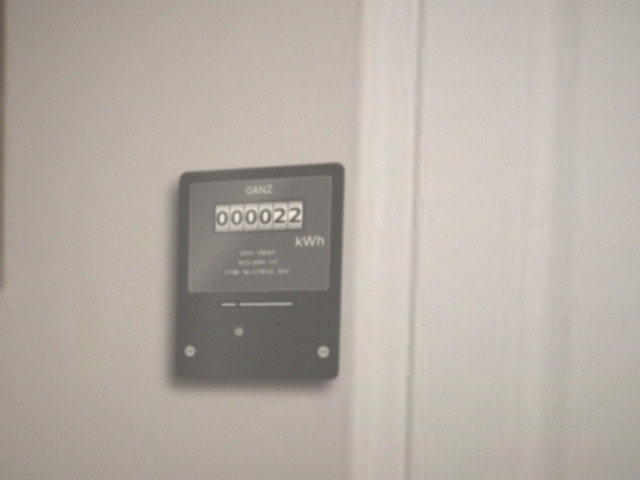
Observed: 22 kWh
